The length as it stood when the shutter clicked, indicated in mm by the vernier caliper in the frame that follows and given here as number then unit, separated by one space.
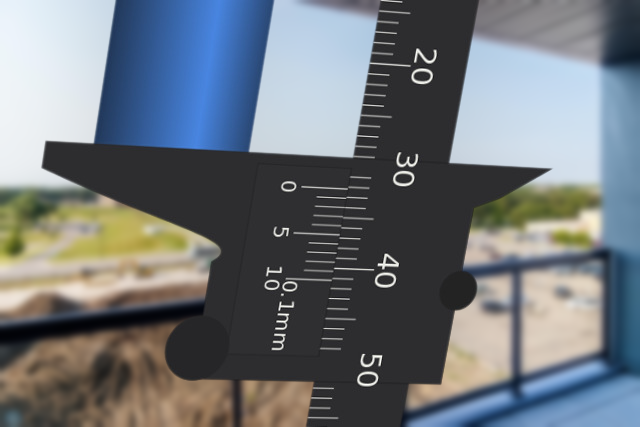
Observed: 32.2 mm
